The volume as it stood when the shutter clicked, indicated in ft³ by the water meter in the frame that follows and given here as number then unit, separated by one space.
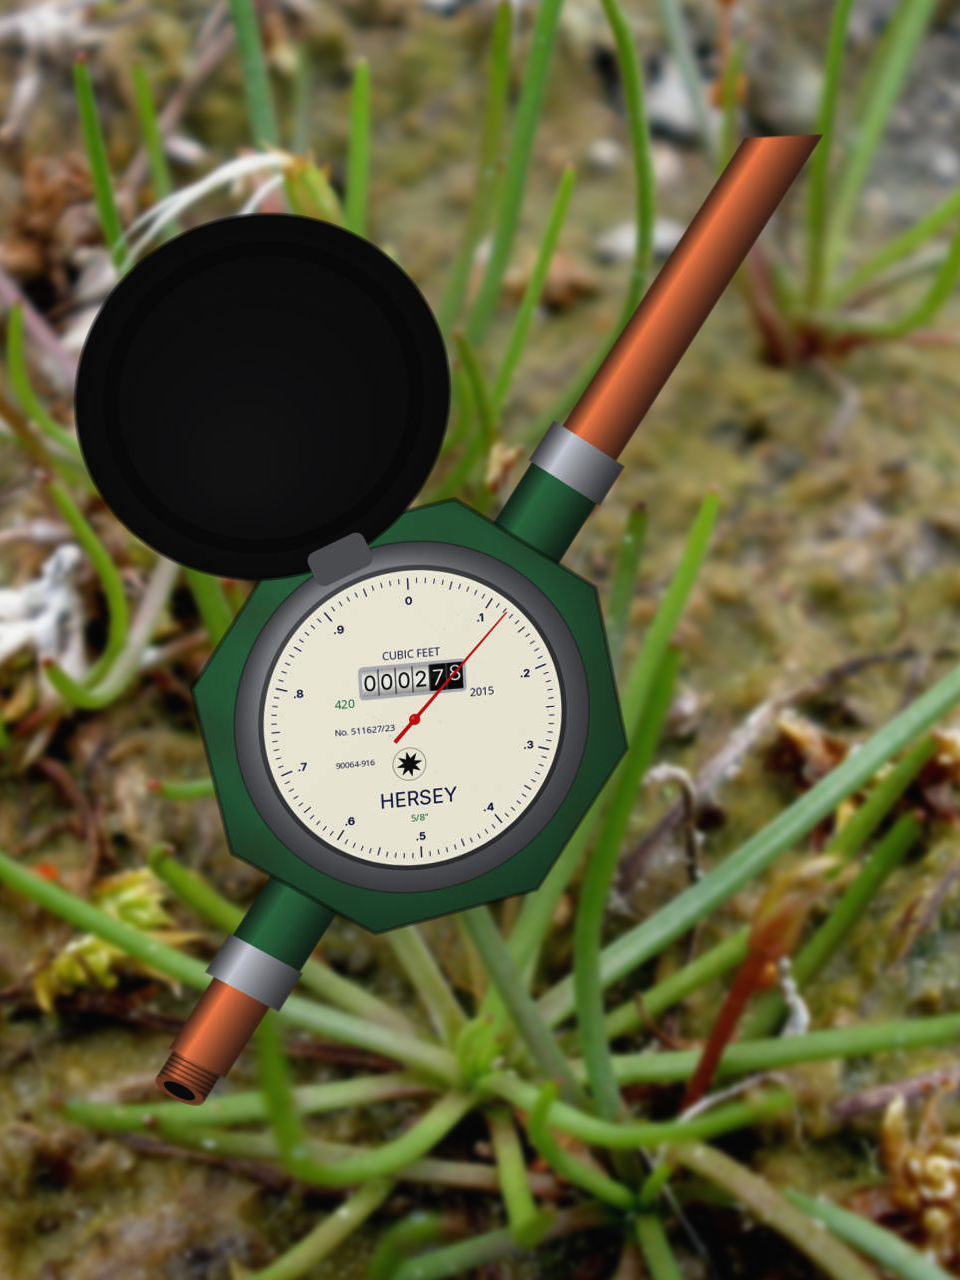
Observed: 278.12 ft³
